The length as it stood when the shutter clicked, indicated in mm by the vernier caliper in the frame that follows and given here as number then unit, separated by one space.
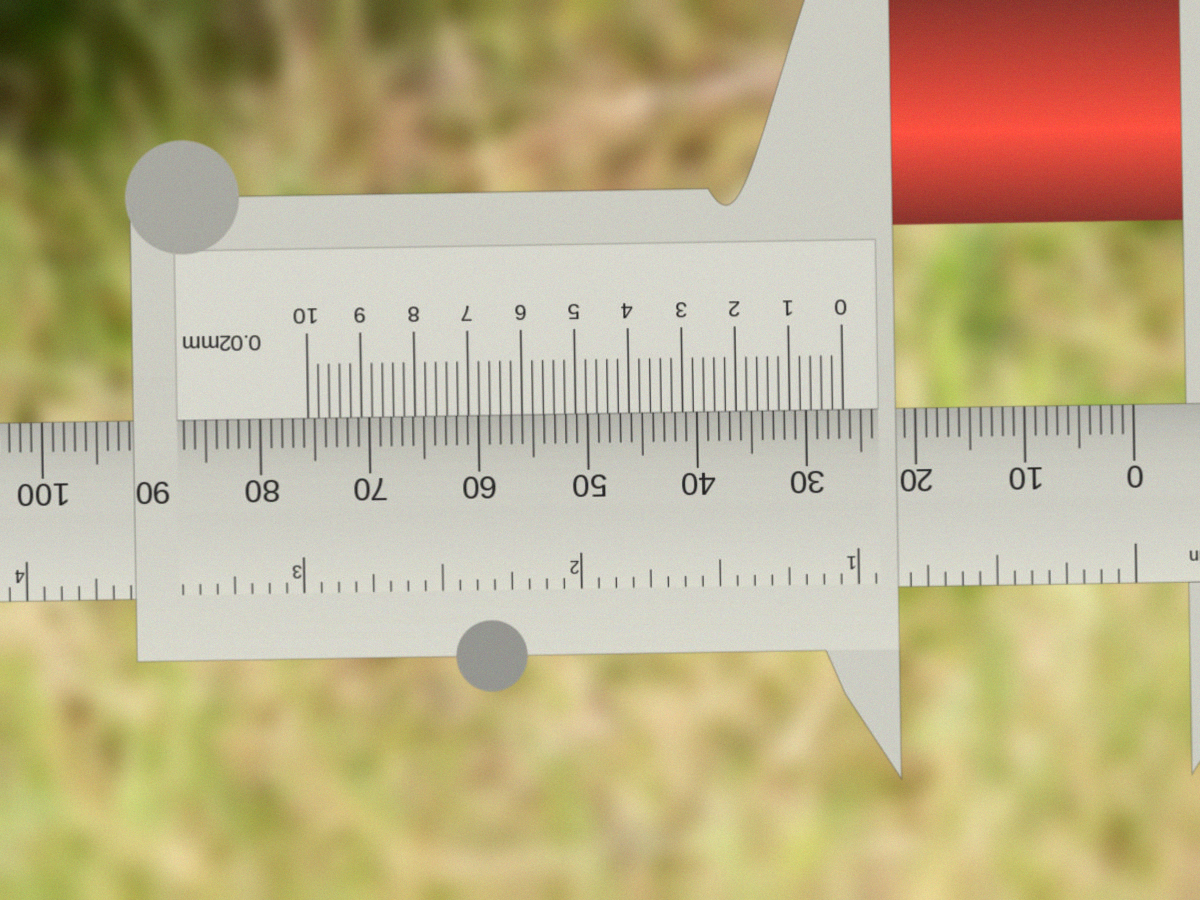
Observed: 26.6 mm
